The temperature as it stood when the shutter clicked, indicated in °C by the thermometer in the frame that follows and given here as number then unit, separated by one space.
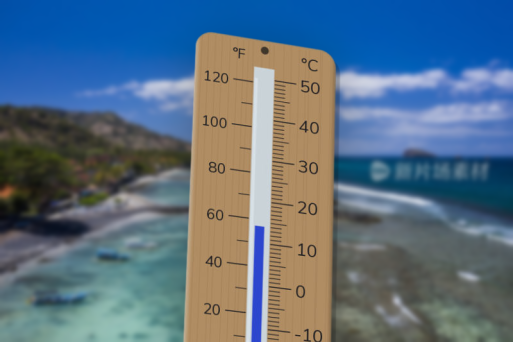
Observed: 14 °C
